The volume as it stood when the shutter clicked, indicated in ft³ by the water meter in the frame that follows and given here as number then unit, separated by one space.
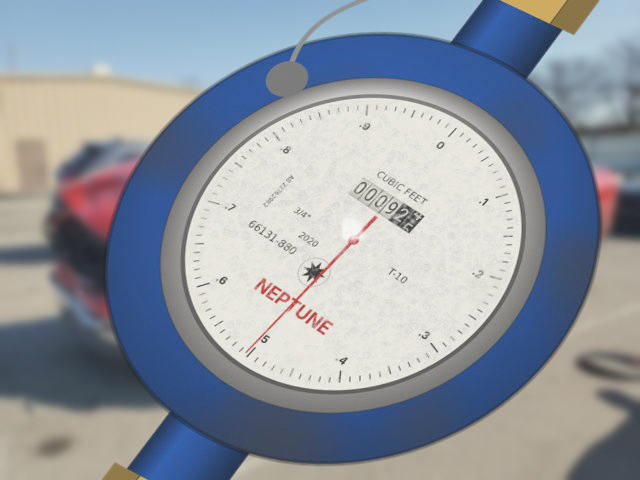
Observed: 924.50 ft³
